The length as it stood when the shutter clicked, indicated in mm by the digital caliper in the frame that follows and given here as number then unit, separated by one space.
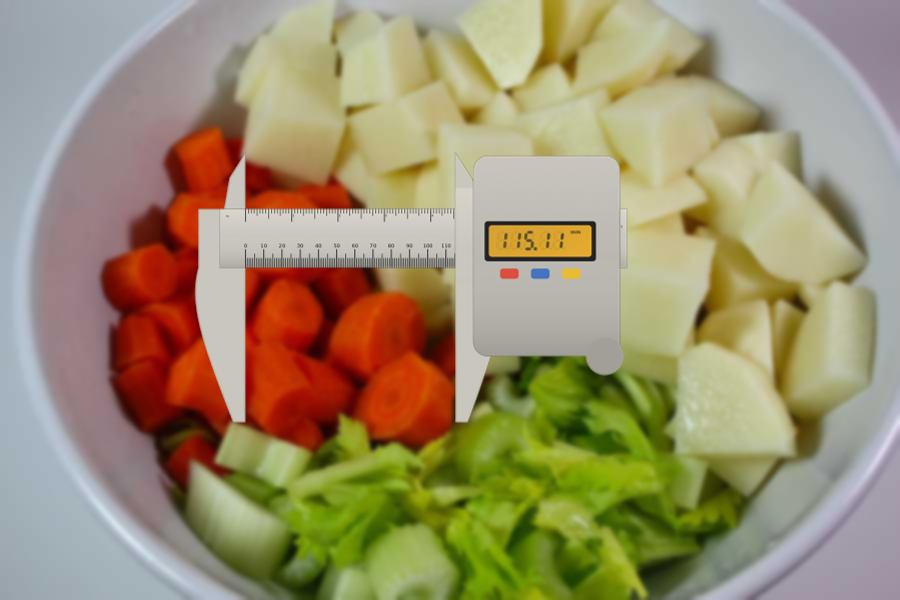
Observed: 115.11 mm
